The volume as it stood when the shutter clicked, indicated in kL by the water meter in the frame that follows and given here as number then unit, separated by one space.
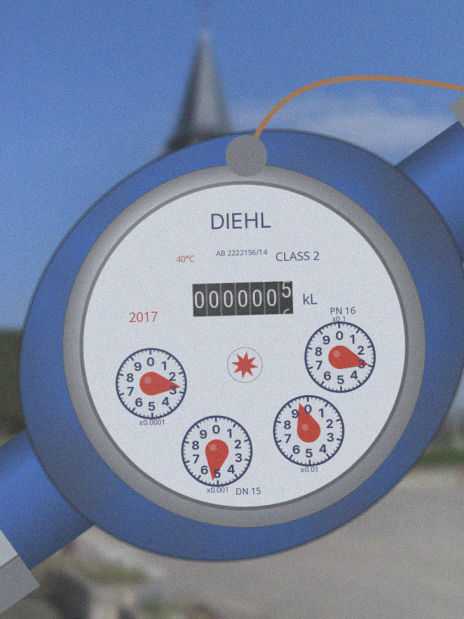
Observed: 5.2952 kL
